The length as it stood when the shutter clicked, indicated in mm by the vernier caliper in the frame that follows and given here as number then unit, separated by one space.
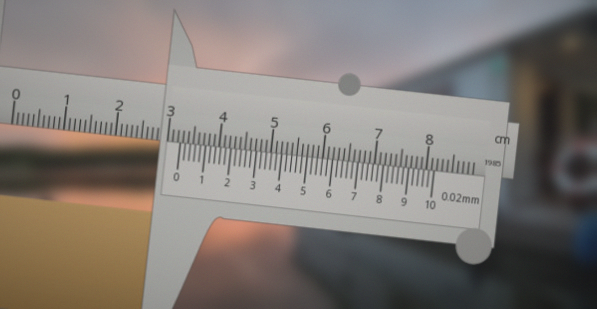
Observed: 32.5 mm
